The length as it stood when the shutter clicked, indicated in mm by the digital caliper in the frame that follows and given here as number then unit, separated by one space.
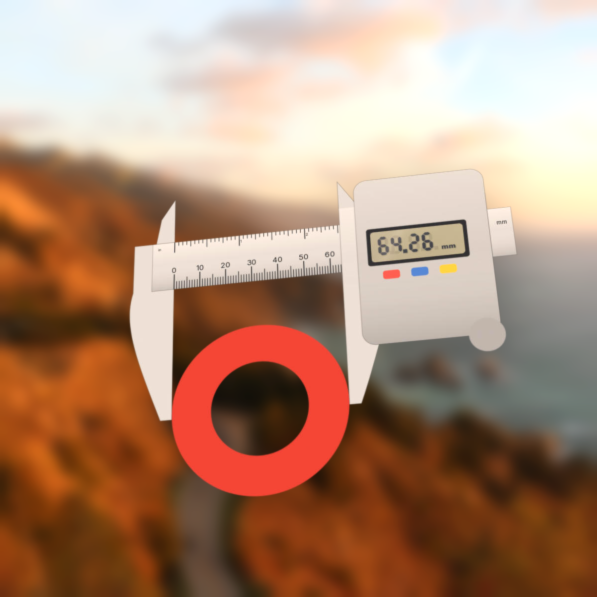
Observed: 64.26 mm
